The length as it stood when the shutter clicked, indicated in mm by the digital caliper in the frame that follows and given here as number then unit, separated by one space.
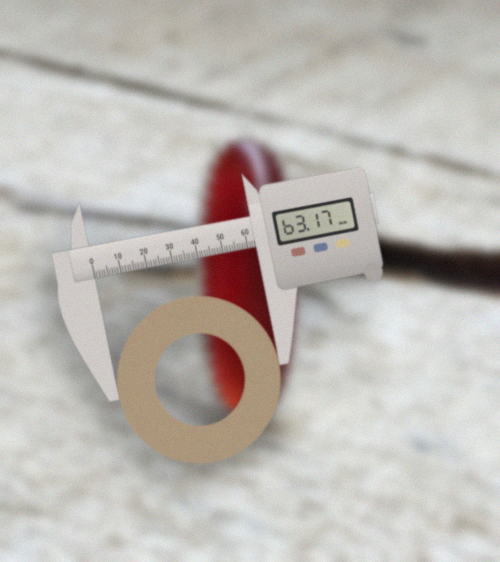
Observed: 63.17 mm
